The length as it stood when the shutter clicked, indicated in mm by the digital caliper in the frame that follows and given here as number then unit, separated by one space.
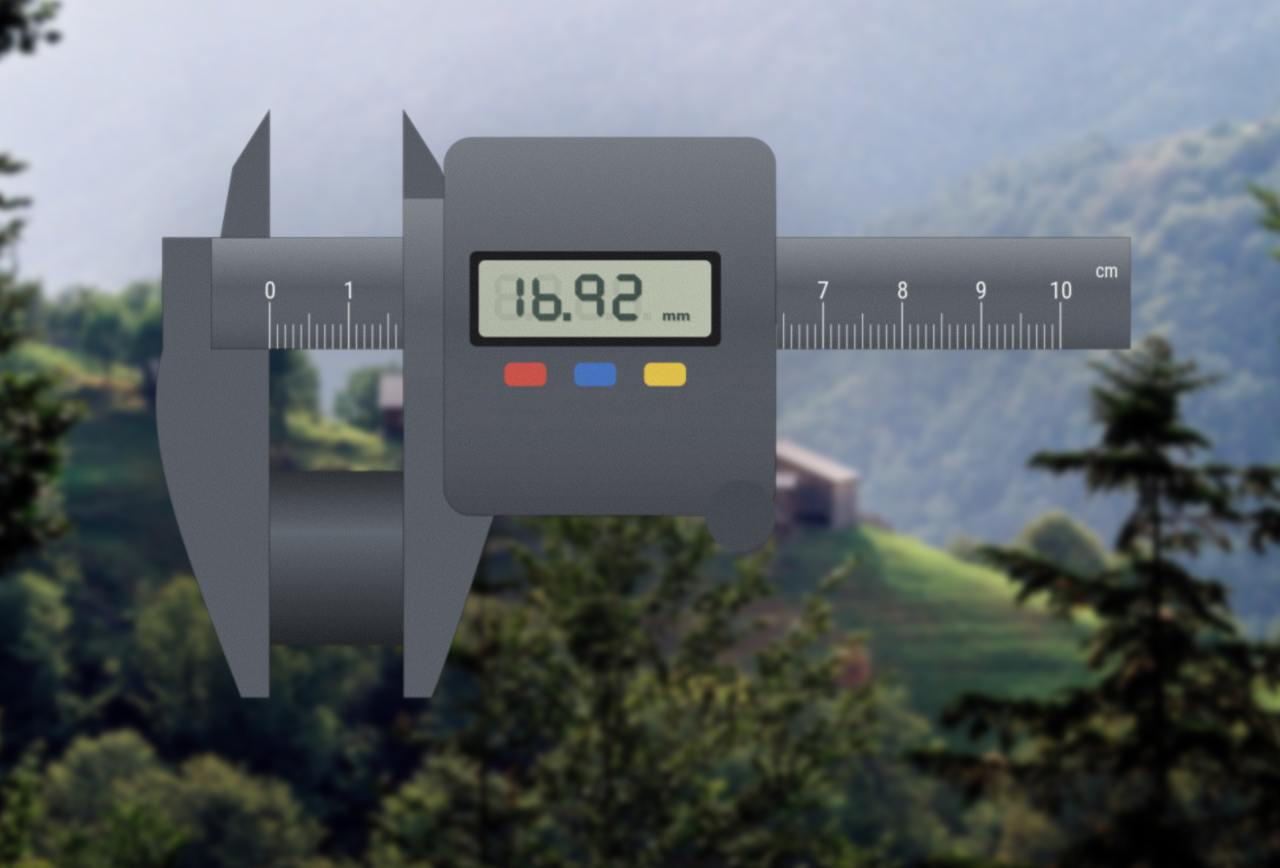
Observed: 16.92 mm
